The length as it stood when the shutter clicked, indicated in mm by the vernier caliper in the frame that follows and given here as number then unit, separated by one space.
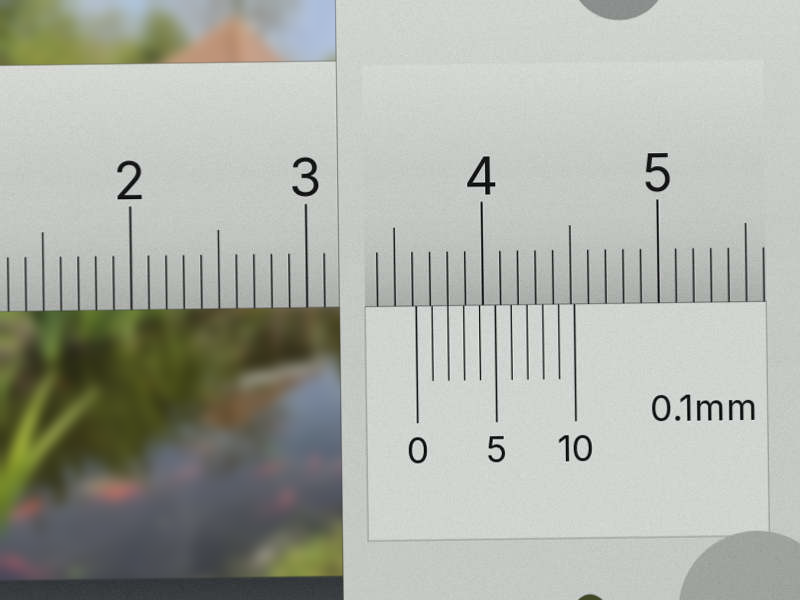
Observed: 36.2 mm
